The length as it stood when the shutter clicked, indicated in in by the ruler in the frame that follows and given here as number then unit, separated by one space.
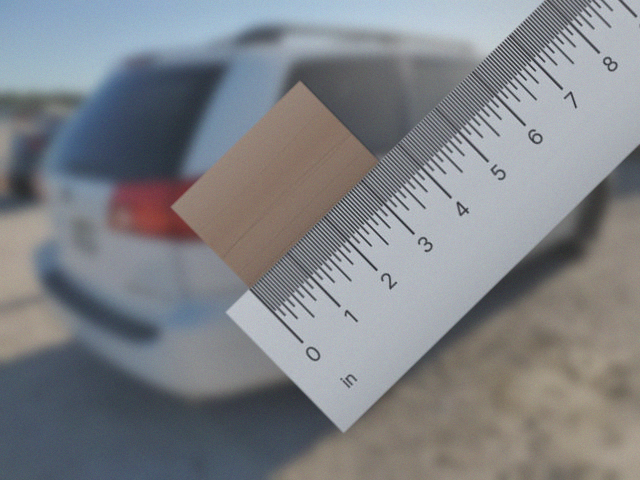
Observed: 3.5 in
